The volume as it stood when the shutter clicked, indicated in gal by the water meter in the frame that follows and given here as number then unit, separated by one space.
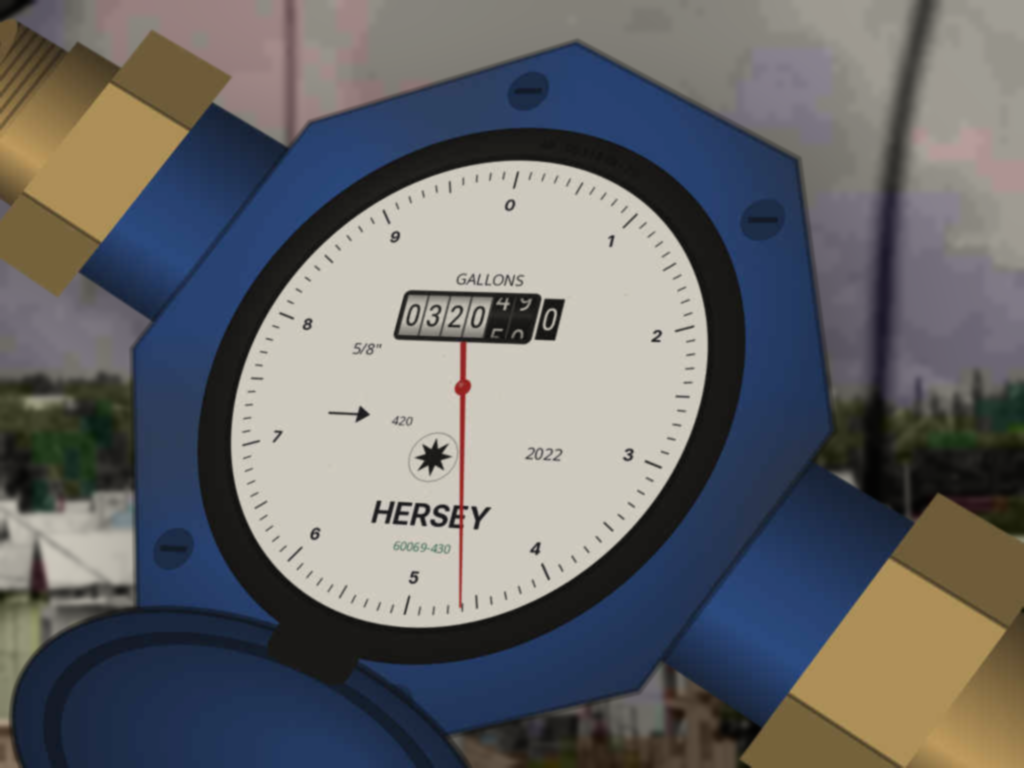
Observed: 320494.6 gal
